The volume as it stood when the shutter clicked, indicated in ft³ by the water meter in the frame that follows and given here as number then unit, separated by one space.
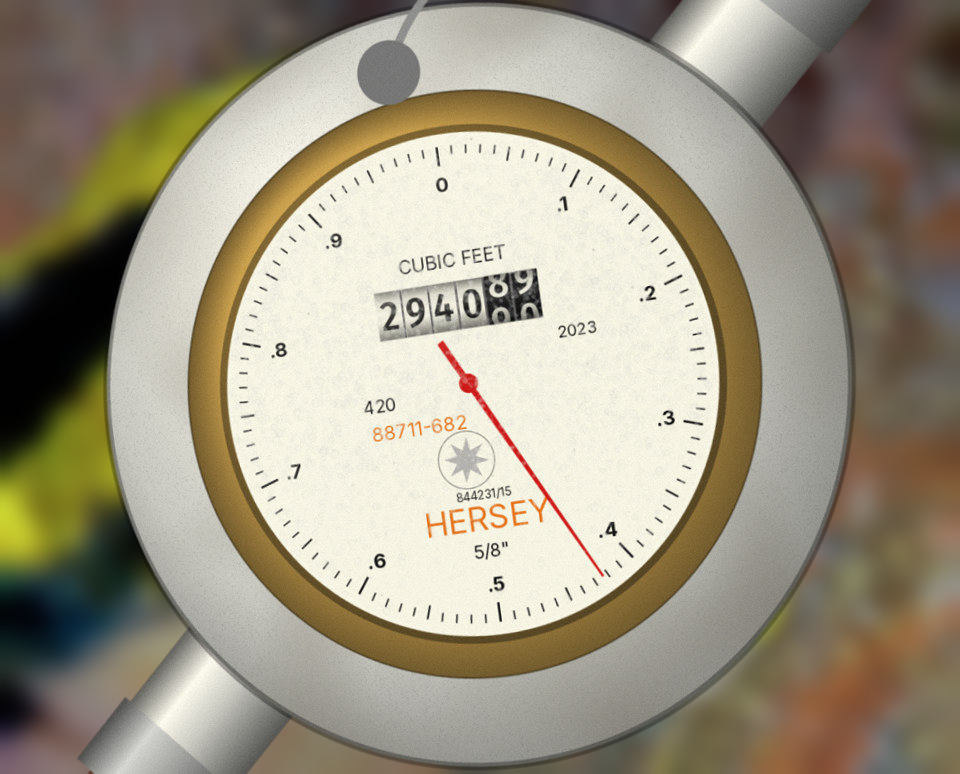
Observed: 294089.42 ft³
